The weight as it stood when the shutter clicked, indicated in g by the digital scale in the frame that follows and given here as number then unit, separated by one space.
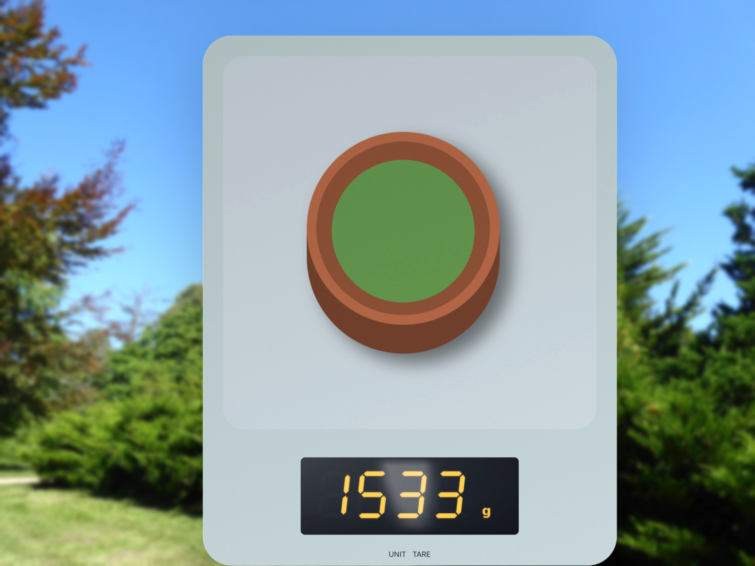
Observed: 1533 g
